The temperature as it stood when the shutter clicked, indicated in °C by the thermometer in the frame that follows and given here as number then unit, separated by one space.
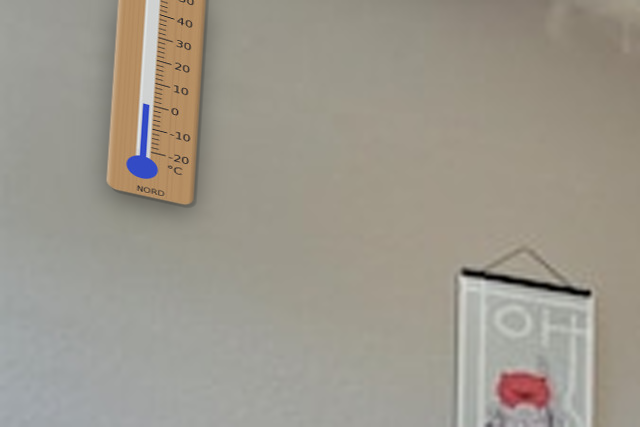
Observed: 0 °C
